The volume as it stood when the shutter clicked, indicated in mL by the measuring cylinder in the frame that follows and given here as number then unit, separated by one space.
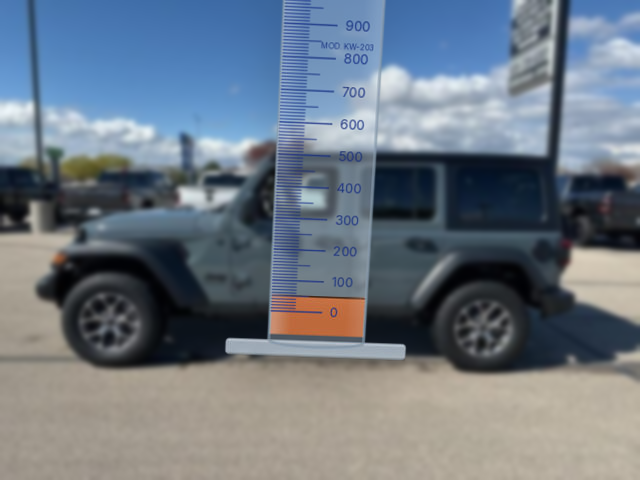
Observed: 50 mL
